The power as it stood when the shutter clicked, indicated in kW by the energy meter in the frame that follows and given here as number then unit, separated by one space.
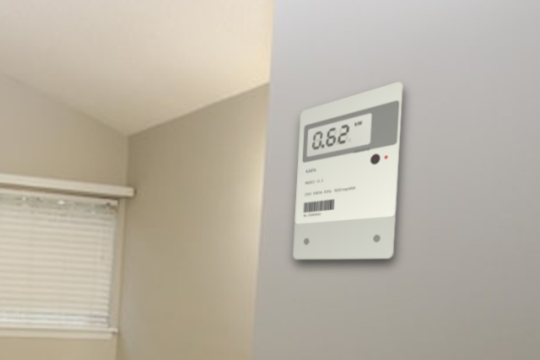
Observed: 0.62 kW
